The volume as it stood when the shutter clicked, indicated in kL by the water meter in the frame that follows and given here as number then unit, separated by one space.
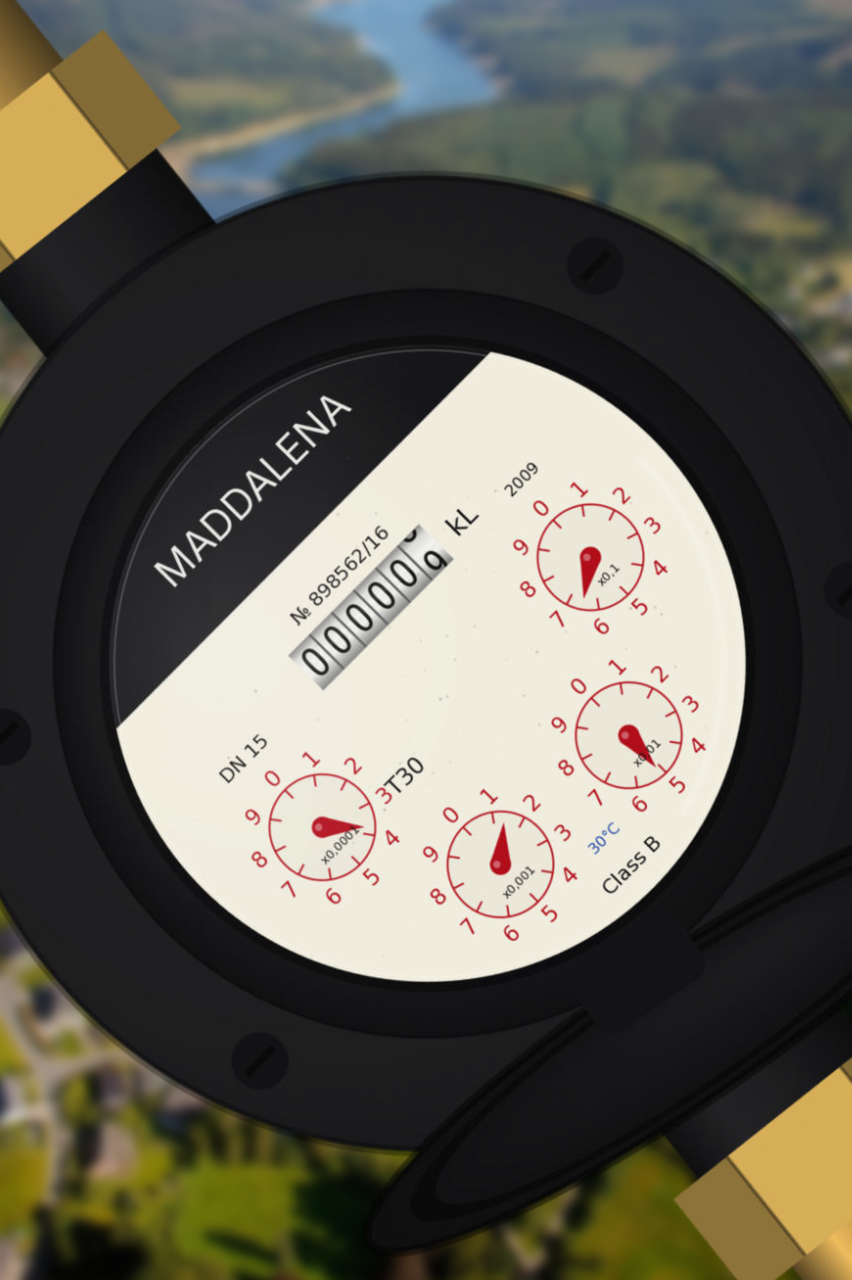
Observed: 8.6513 kL
